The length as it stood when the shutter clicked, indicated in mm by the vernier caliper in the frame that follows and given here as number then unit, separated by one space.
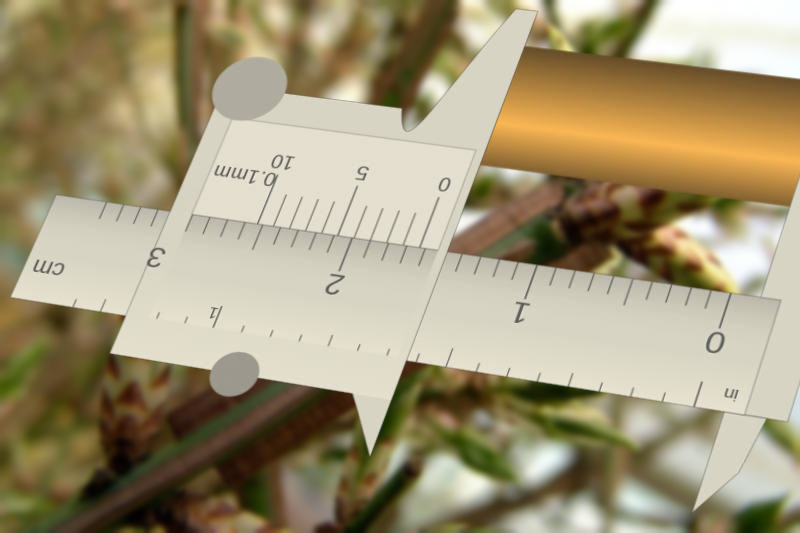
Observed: 16.3 mm
